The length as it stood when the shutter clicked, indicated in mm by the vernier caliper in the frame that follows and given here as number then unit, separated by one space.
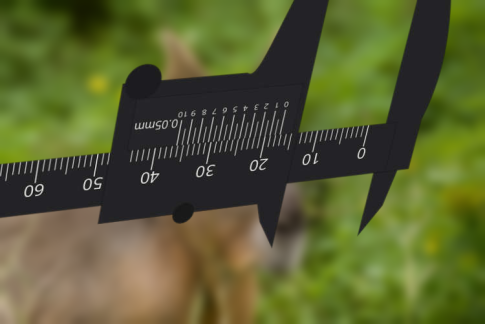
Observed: 17.2 mm
